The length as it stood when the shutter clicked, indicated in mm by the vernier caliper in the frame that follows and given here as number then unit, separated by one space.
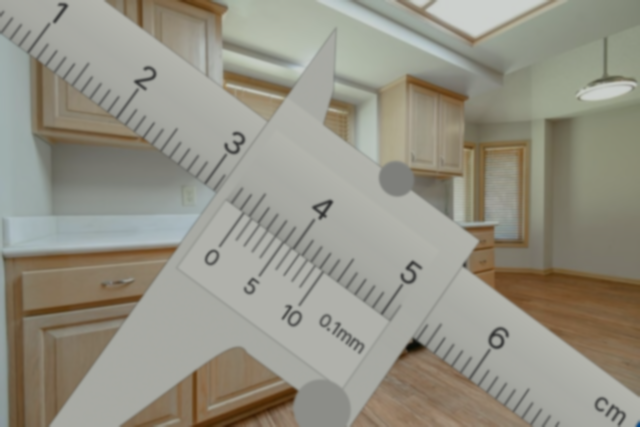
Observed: 34.4 mm
